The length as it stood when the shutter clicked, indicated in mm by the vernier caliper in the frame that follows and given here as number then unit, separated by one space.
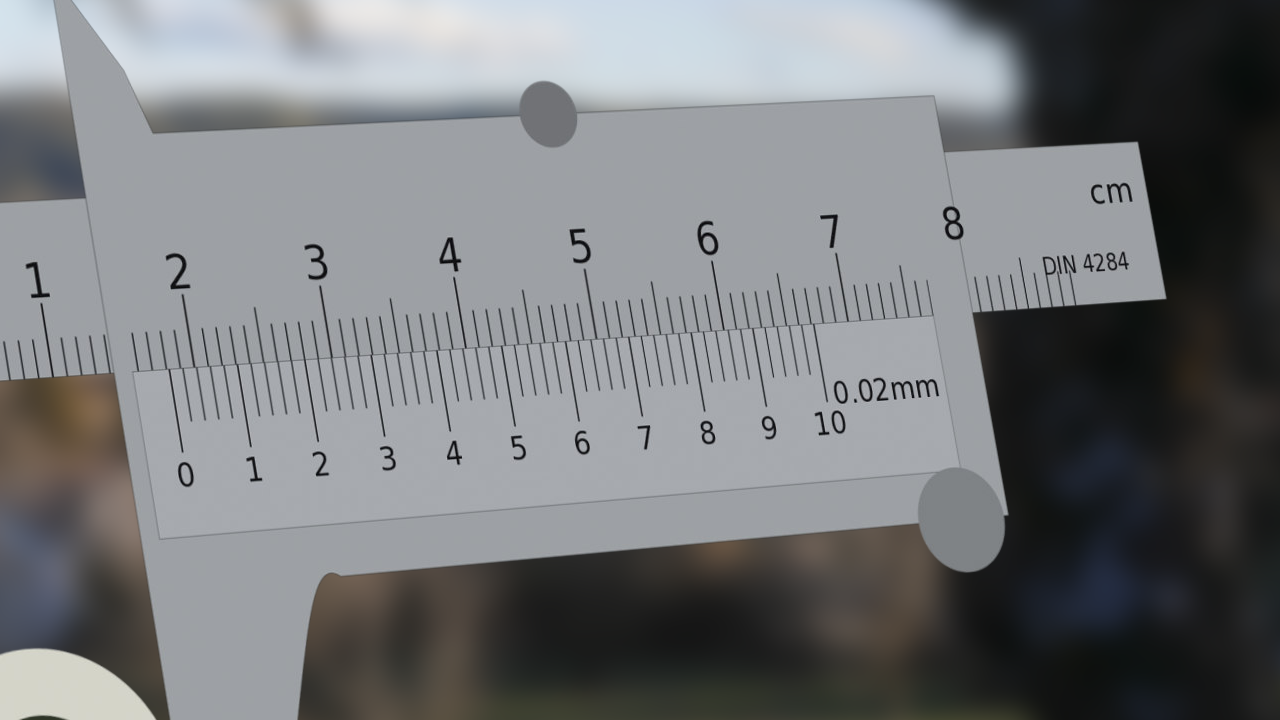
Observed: 18.2 mm
